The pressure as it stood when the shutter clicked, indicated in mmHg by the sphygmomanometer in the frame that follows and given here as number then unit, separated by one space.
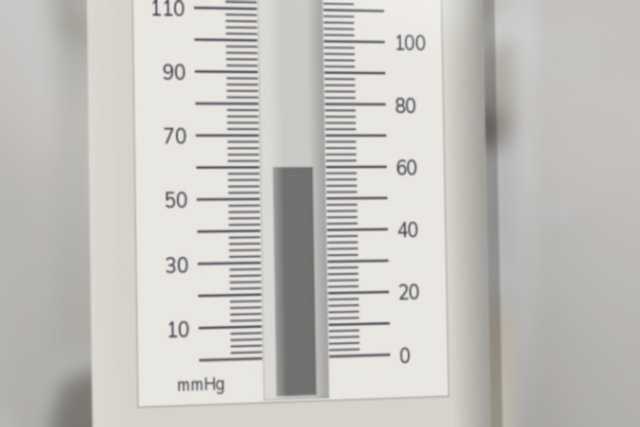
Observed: 60 mmHg
